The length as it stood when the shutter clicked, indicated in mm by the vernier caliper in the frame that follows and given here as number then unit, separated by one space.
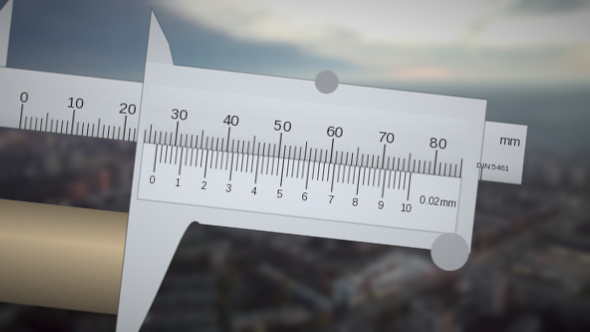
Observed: 26.5 mm
